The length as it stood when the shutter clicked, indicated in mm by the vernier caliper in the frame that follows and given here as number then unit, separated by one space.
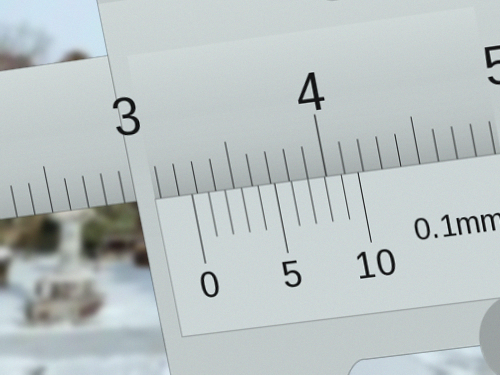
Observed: 32.7 mm
